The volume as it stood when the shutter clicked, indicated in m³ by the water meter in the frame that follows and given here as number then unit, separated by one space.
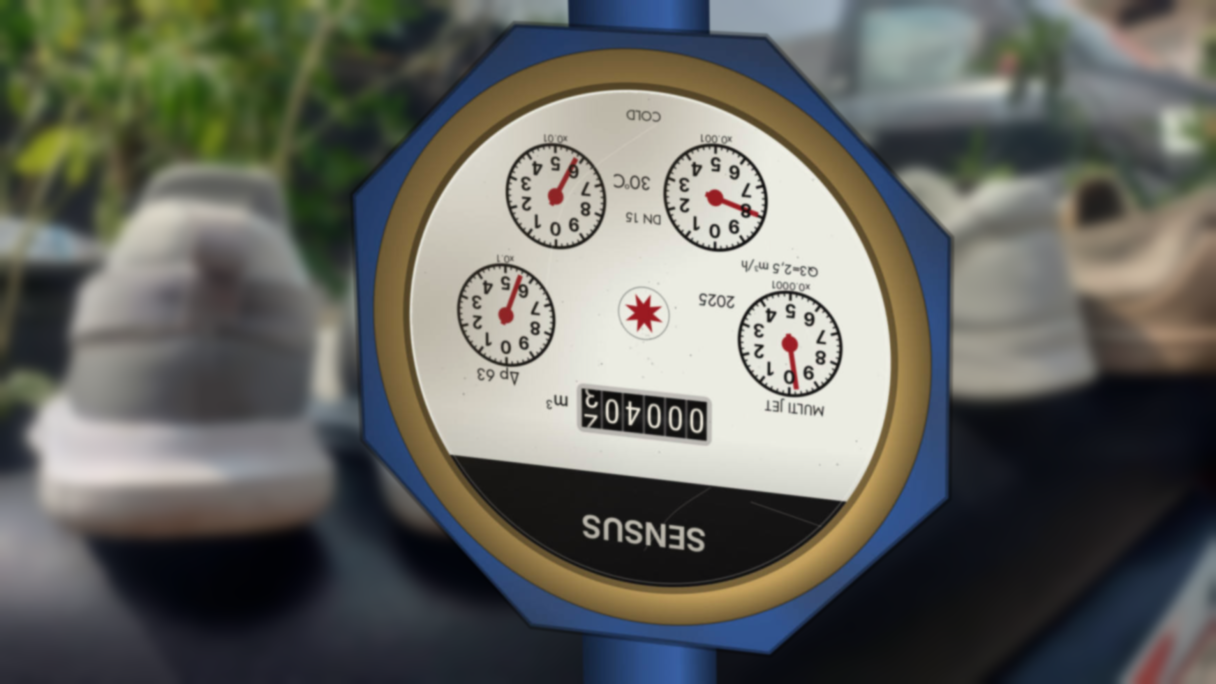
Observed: 402.5579 m³
